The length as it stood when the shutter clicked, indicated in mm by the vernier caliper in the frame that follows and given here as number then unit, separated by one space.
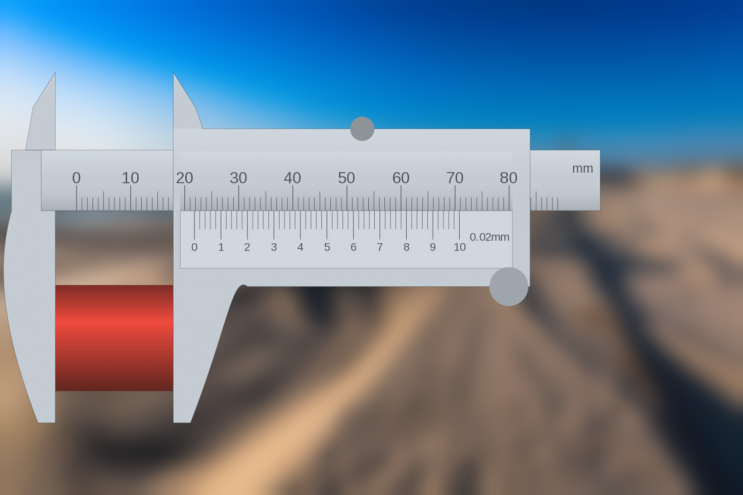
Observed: 21.8 mm
